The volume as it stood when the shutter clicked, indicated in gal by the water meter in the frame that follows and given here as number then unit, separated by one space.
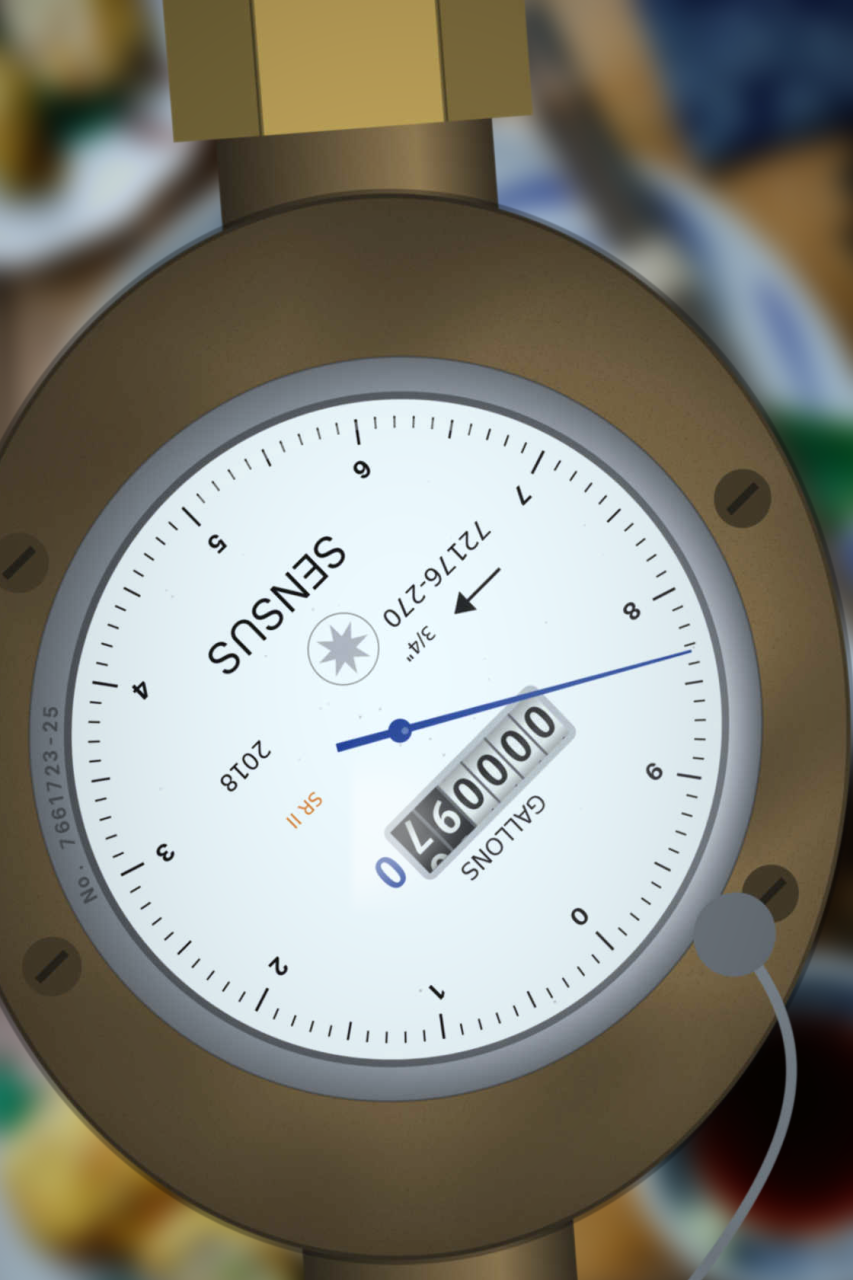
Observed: 968.3 gal
